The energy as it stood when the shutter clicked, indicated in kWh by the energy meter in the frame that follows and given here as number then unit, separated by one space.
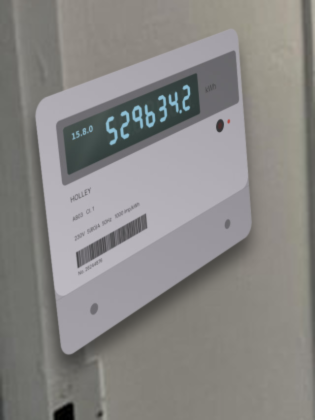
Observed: 529634.2 kWh
